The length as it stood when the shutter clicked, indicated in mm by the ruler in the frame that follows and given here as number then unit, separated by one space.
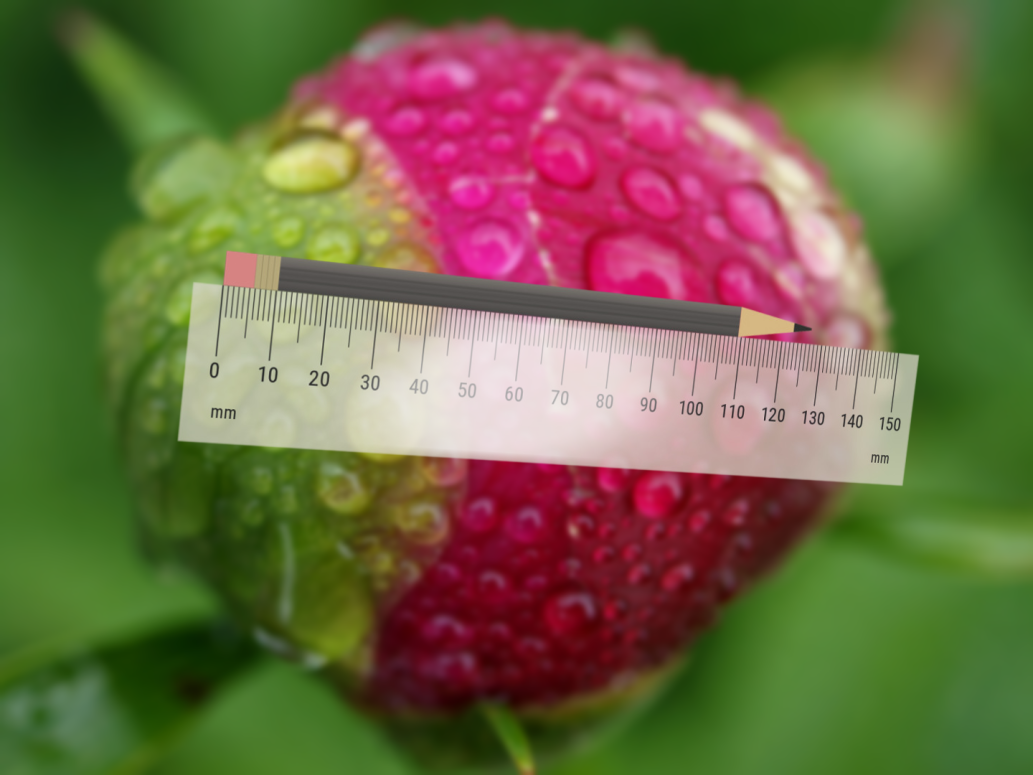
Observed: 127 mm
